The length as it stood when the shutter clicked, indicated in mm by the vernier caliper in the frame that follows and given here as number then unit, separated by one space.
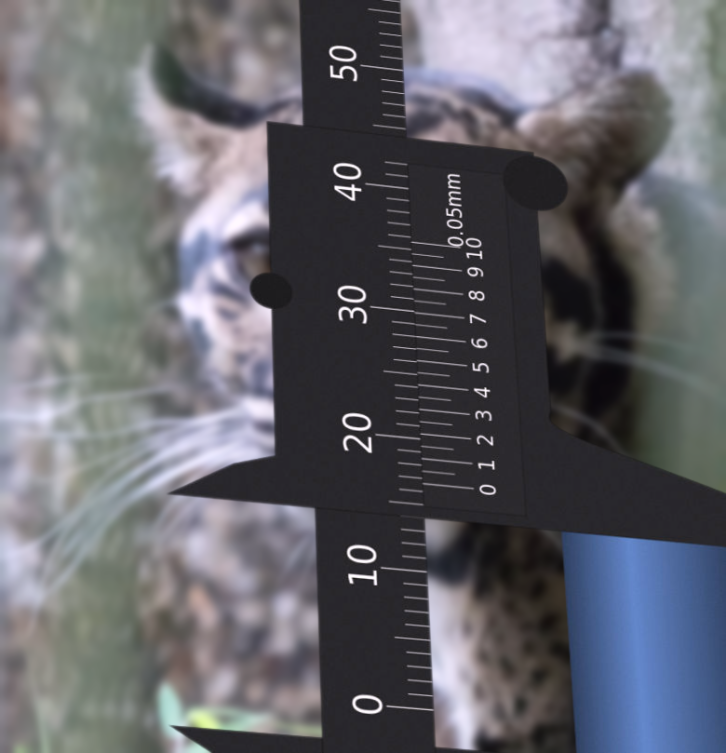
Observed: 16.6 mm
